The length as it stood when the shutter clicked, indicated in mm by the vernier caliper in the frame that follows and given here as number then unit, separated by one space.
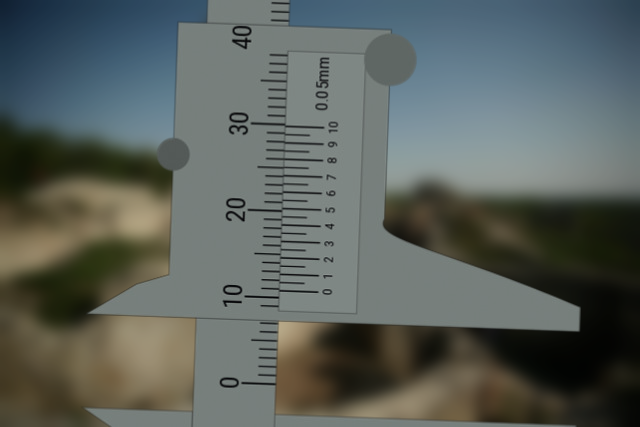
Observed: 10.8 mm
